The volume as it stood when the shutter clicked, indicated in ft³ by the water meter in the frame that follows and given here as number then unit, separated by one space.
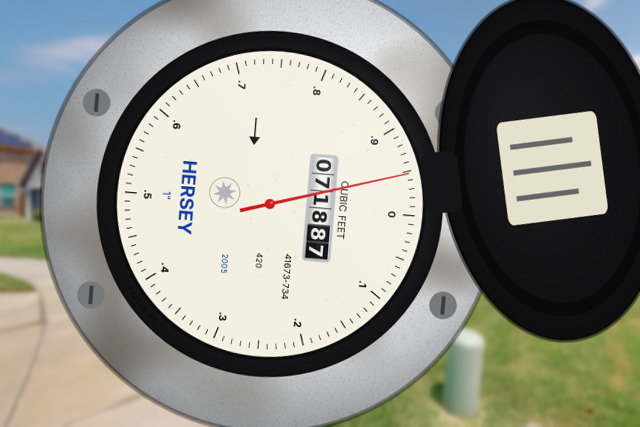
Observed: 71886.95 ft³
